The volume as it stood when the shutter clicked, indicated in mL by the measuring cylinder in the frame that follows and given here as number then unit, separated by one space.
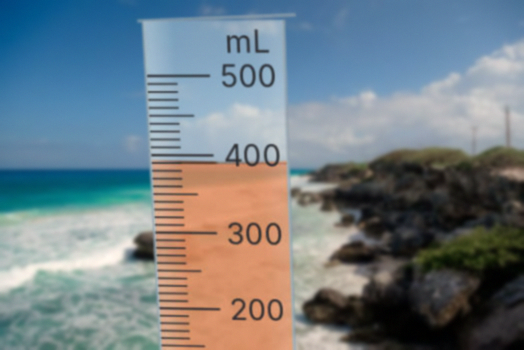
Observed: 390 mL
